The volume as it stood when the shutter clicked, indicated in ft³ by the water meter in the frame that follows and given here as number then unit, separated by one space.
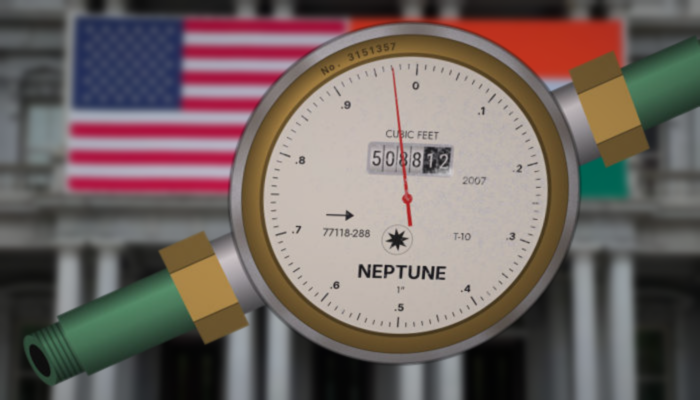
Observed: 508811.97 ft³
